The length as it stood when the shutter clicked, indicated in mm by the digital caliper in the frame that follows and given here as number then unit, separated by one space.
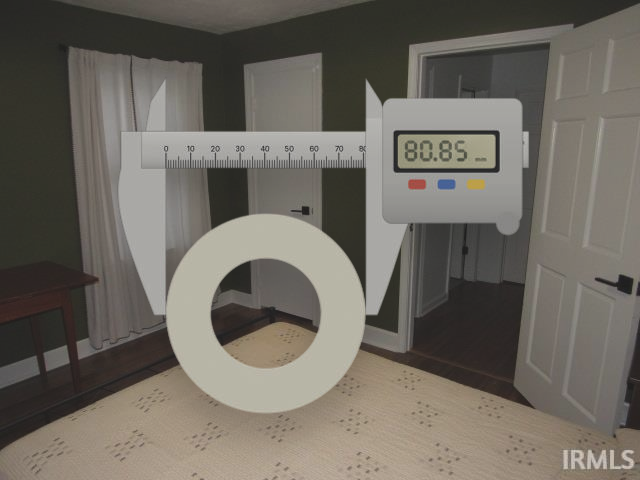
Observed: 80.85 mm
